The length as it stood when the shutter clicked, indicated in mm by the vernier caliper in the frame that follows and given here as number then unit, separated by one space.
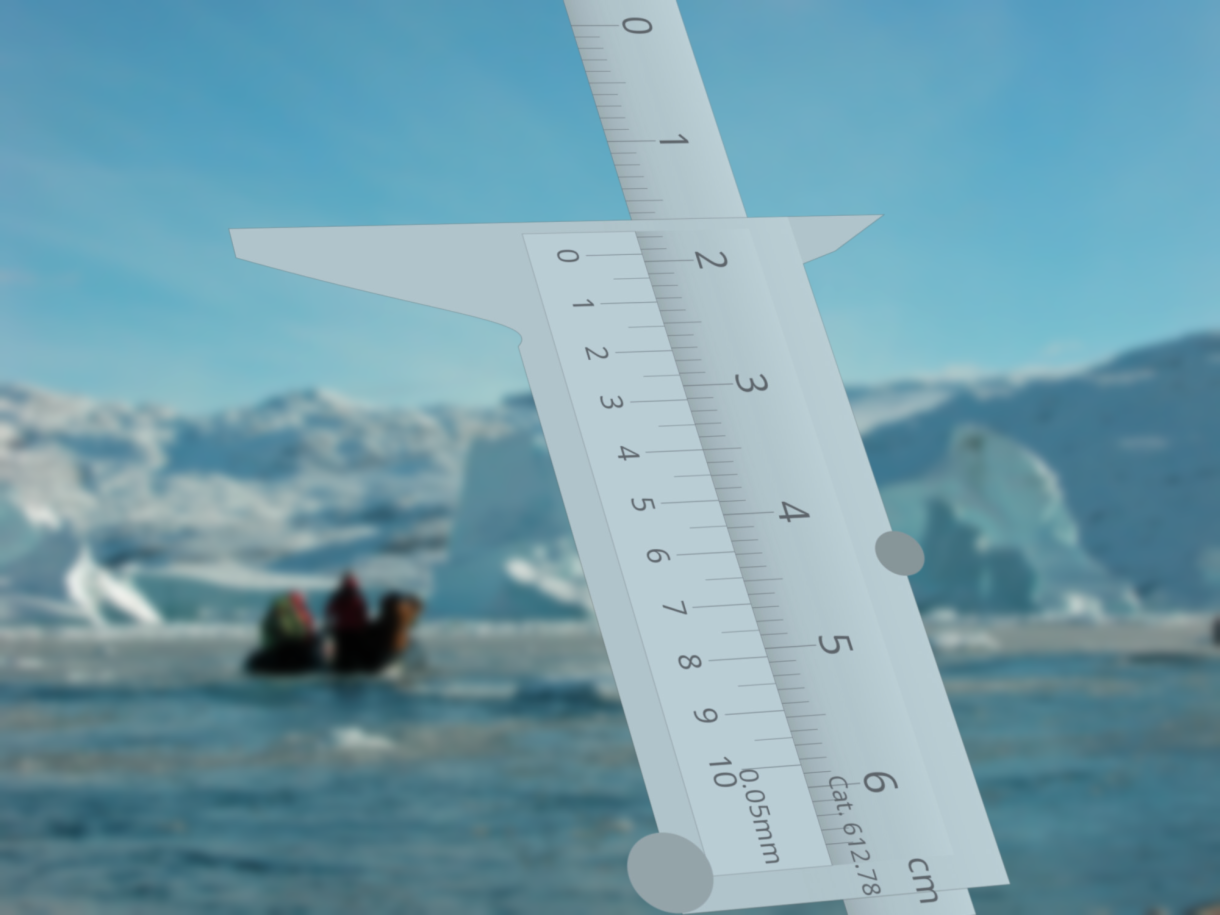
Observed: 19.4 mm
